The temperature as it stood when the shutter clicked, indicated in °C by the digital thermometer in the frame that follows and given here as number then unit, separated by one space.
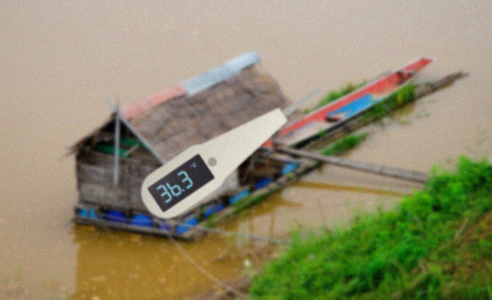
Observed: 36.3 °C
